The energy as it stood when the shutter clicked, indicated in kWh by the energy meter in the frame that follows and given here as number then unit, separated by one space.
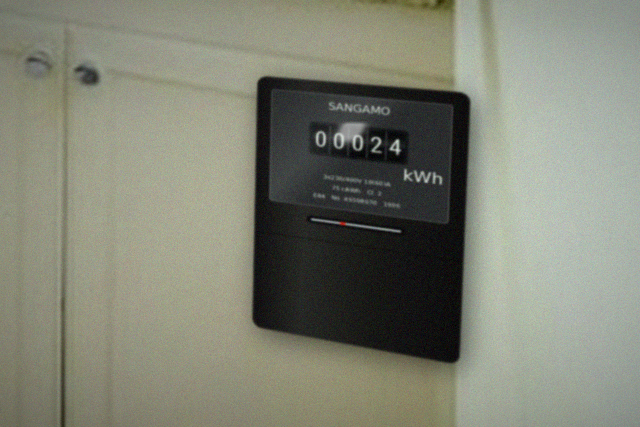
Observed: 24 kWh
